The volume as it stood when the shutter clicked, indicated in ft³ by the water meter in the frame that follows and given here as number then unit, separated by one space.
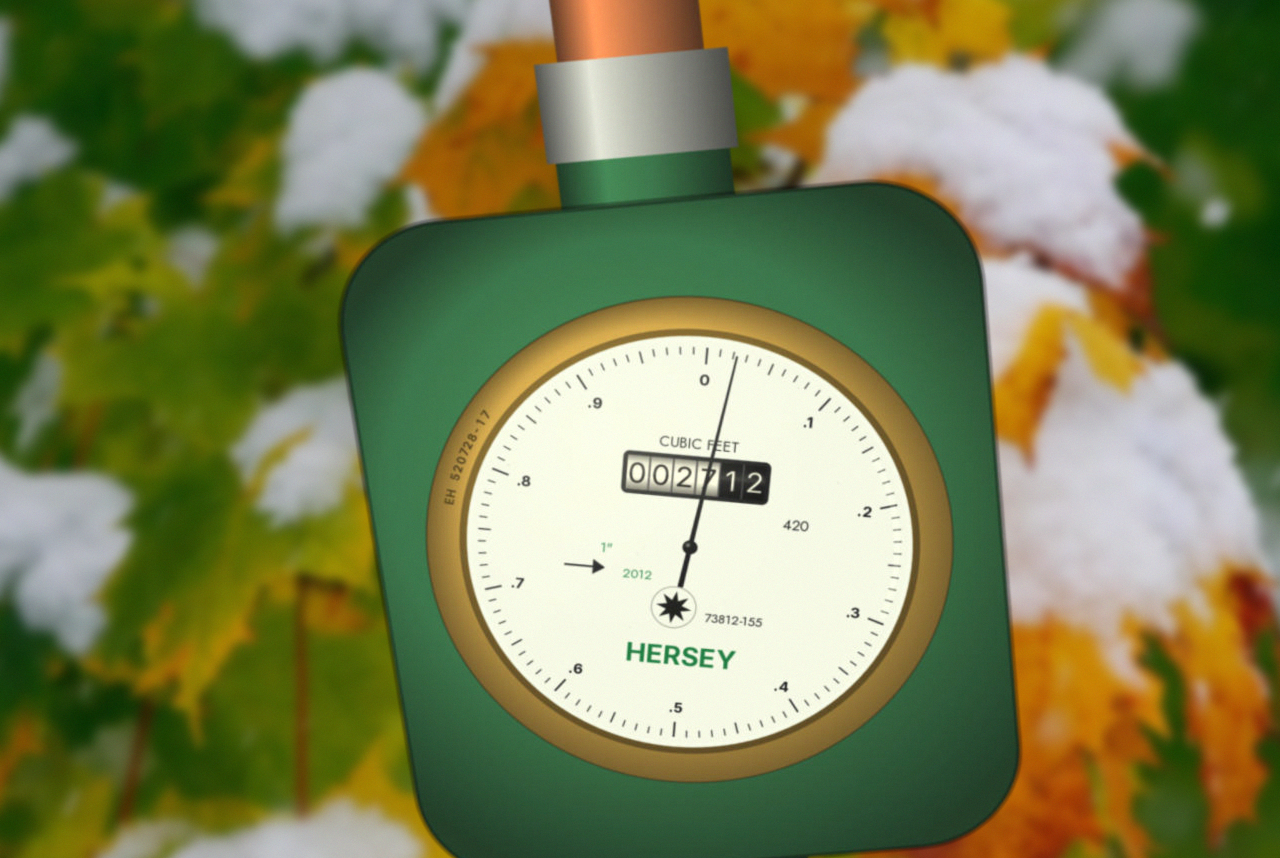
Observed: 2712.02 ft³
